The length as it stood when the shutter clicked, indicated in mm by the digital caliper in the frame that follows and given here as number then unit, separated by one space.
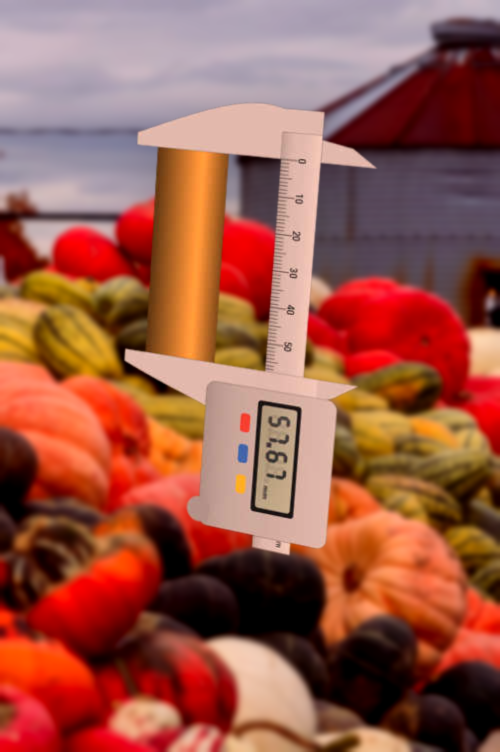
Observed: 57.67 mm
